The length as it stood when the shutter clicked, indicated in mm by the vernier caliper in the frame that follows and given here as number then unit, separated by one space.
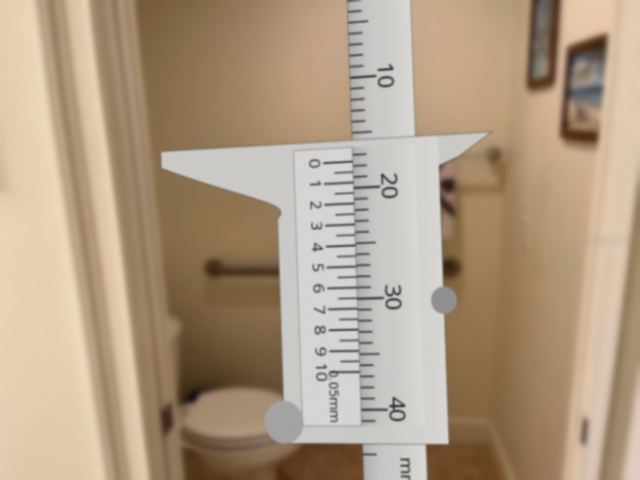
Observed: 17.6 mm
